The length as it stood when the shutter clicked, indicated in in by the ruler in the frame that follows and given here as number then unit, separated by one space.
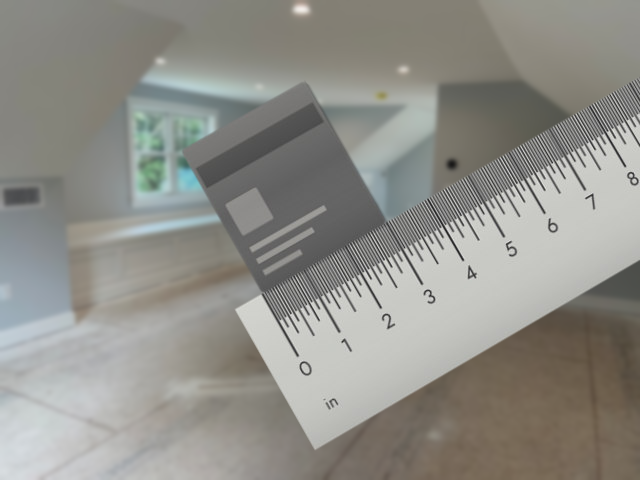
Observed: 3 in
